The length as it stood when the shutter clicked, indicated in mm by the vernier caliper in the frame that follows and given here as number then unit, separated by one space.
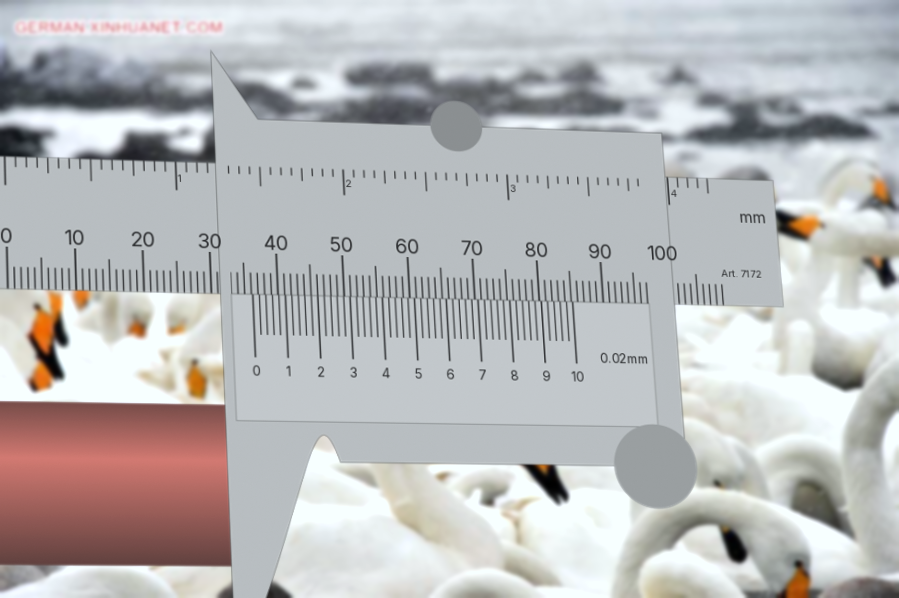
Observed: 36.2 mm
